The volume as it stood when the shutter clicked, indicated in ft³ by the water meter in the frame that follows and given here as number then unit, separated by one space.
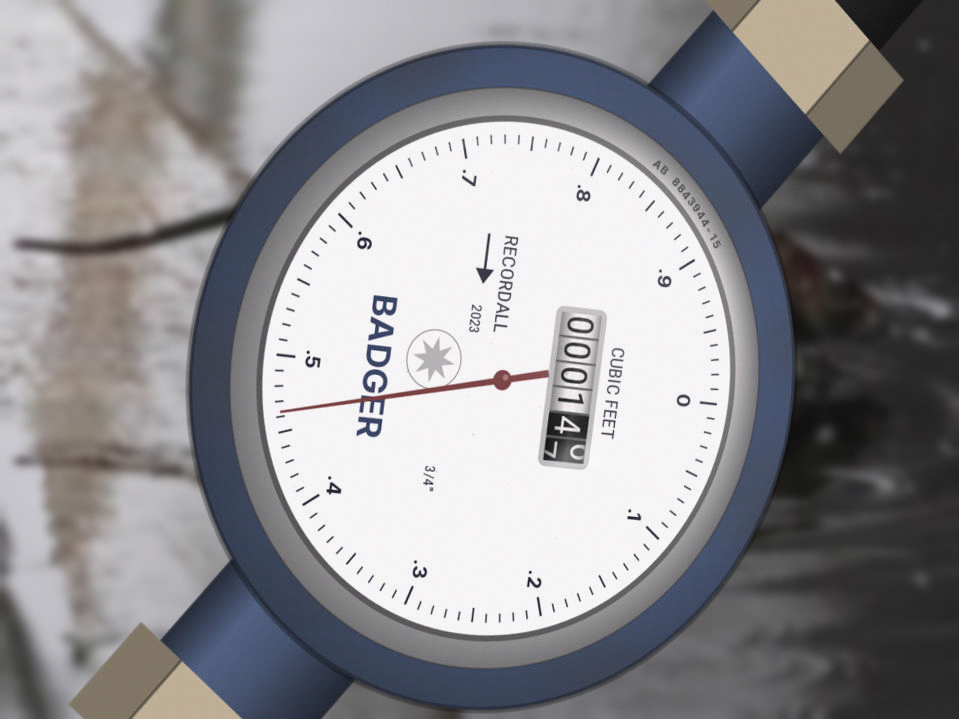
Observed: 146.46 ft³
